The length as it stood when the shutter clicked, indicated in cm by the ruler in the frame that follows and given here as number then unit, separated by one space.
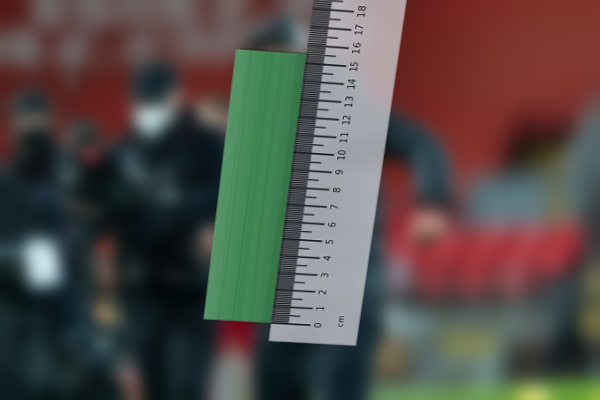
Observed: 15.5 cm
